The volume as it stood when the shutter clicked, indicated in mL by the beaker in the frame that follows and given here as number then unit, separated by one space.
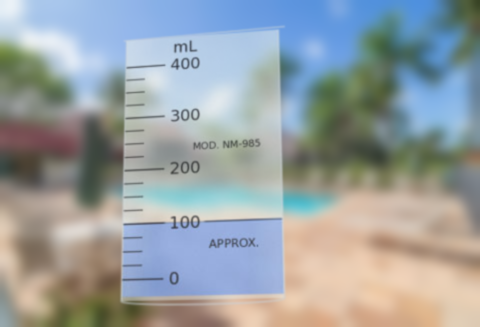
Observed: 100 mL
